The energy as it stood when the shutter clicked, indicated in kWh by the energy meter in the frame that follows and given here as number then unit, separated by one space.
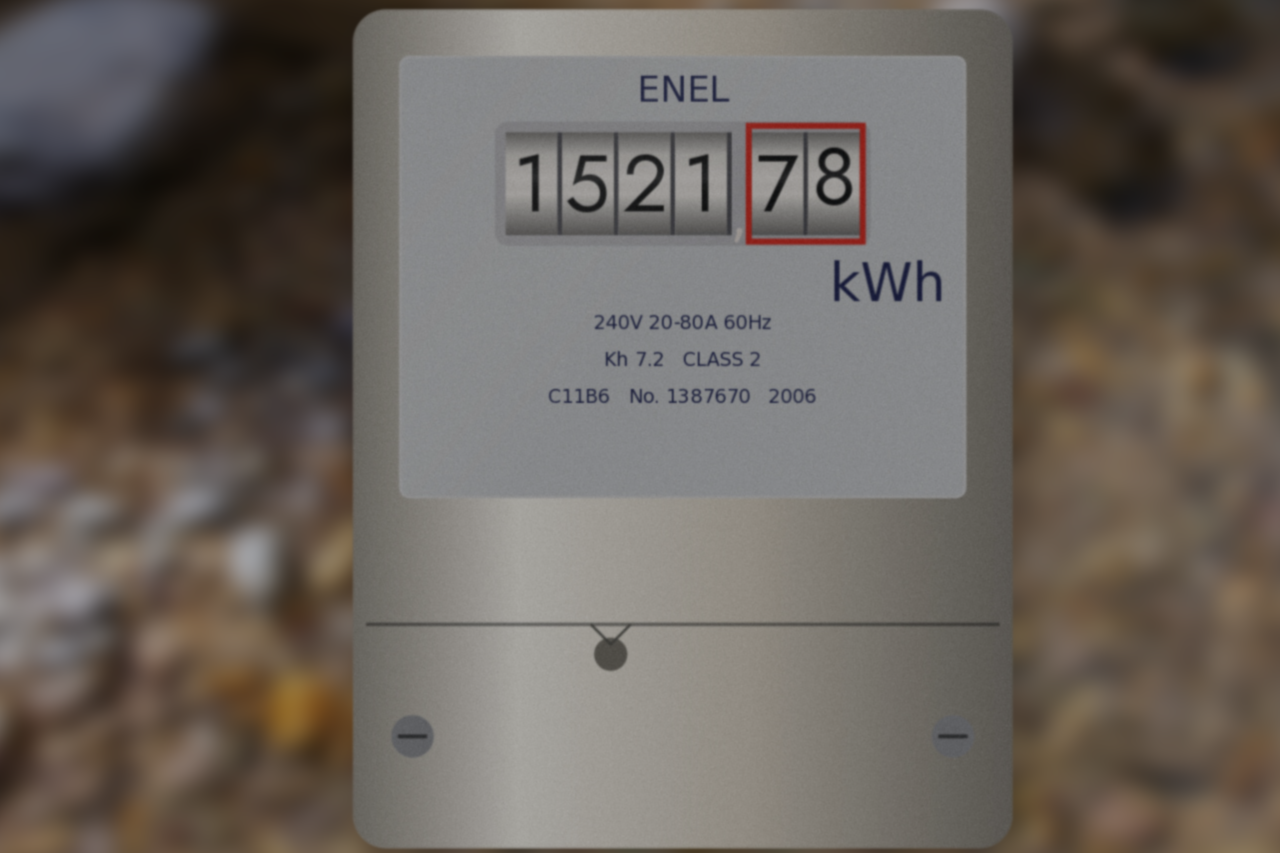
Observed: 1521.78 kWh
